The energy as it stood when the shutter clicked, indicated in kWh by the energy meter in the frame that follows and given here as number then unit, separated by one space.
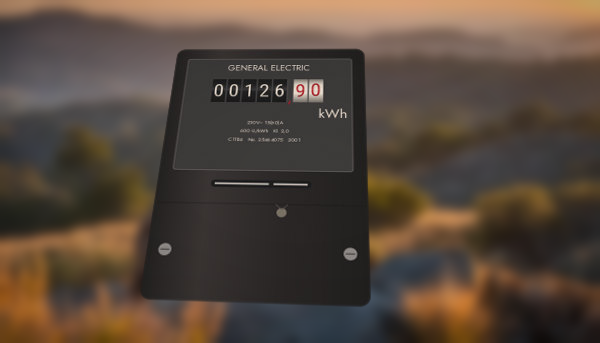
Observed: 126.90 kWh
